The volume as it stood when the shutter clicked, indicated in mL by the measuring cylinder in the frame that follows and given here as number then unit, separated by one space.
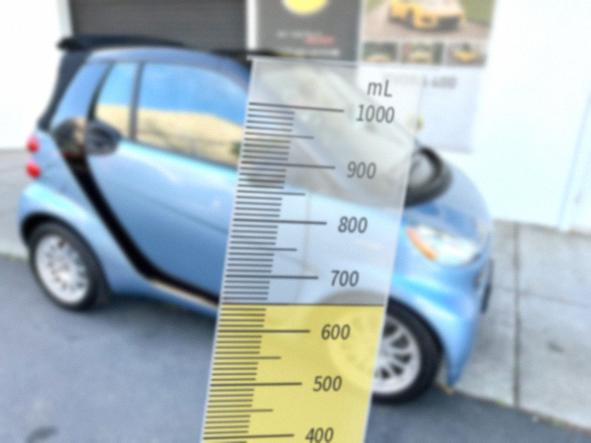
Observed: 650 mL
